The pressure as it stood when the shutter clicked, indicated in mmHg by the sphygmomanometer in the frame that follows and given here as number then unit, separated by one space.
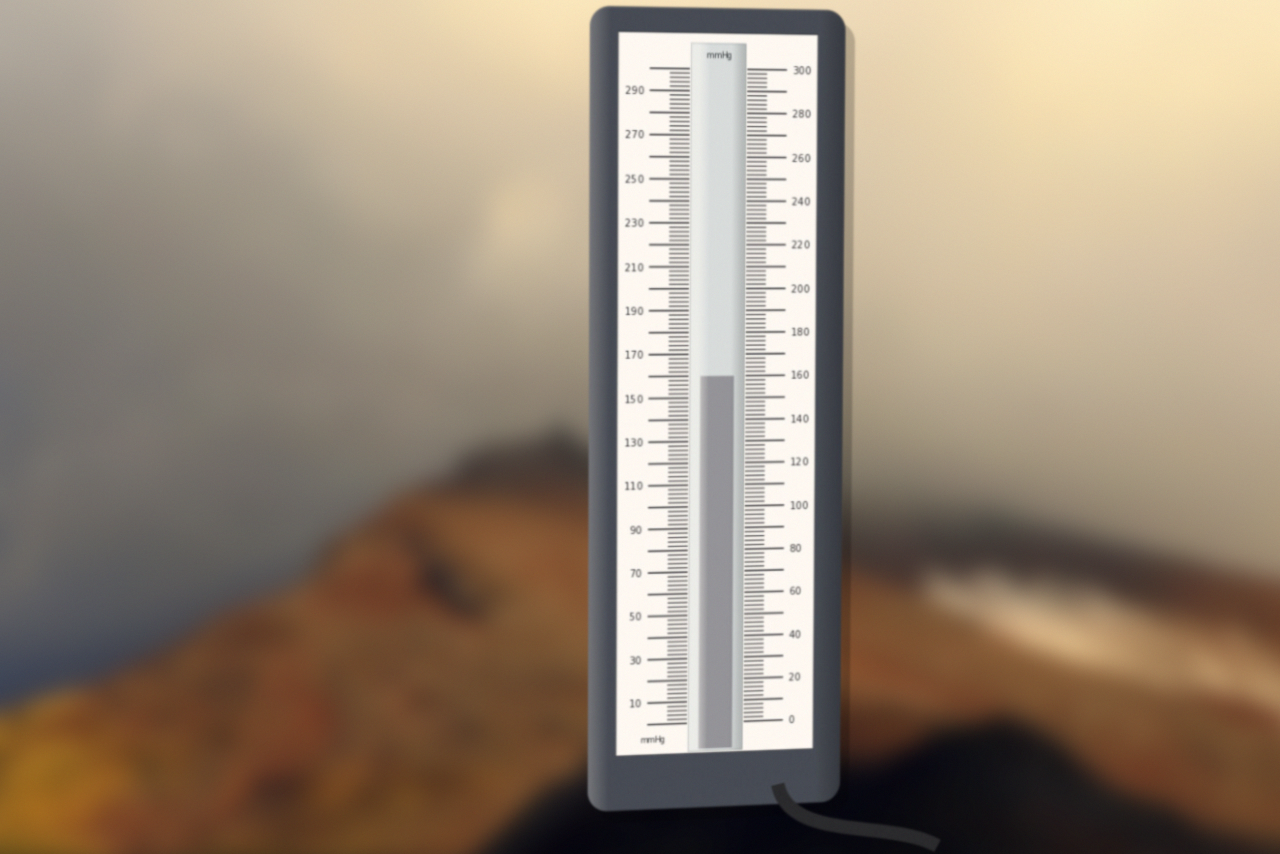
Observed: 160 mmHg
